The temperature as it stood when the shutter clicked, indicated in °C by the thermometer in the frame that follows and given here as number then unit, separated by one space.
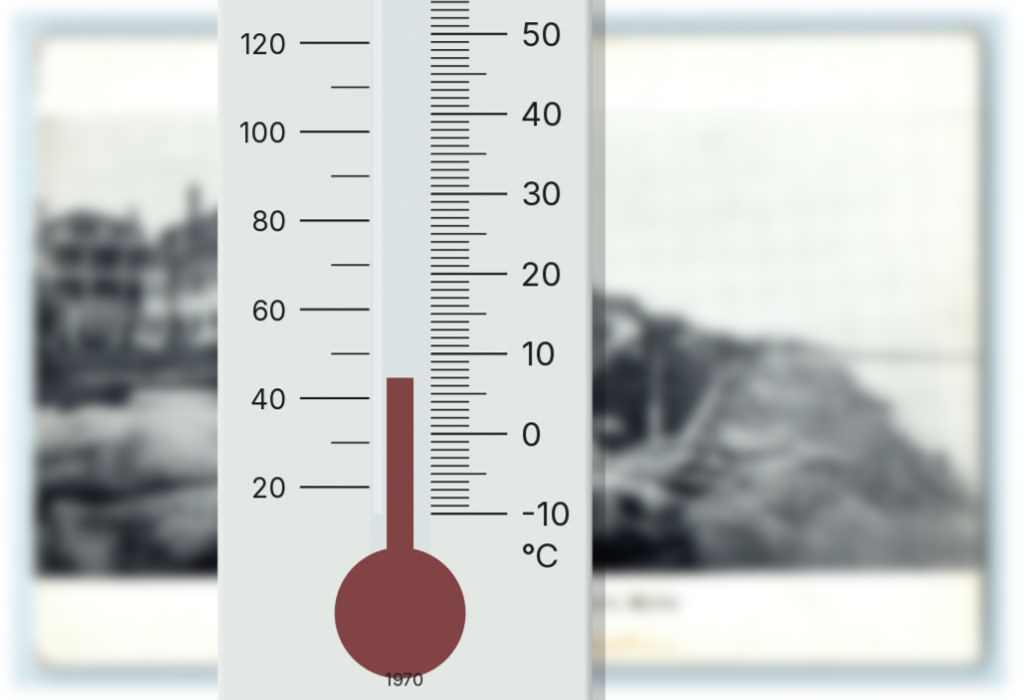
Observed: 7 °C
